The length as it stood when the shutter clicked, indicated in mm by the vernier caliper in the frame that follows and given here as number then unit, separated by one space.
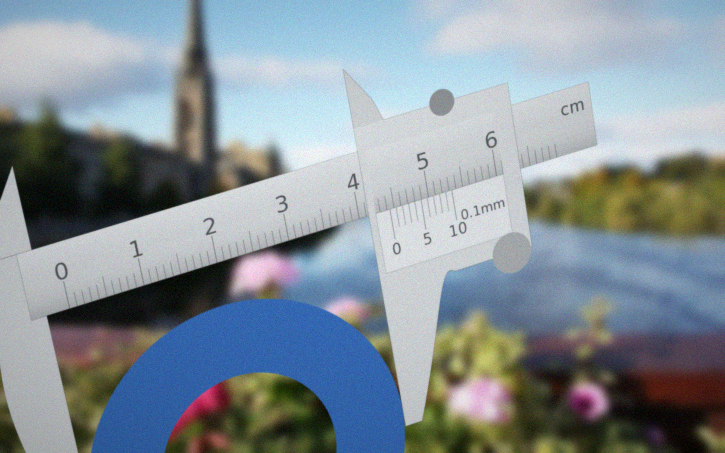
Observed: 44.4 mm
